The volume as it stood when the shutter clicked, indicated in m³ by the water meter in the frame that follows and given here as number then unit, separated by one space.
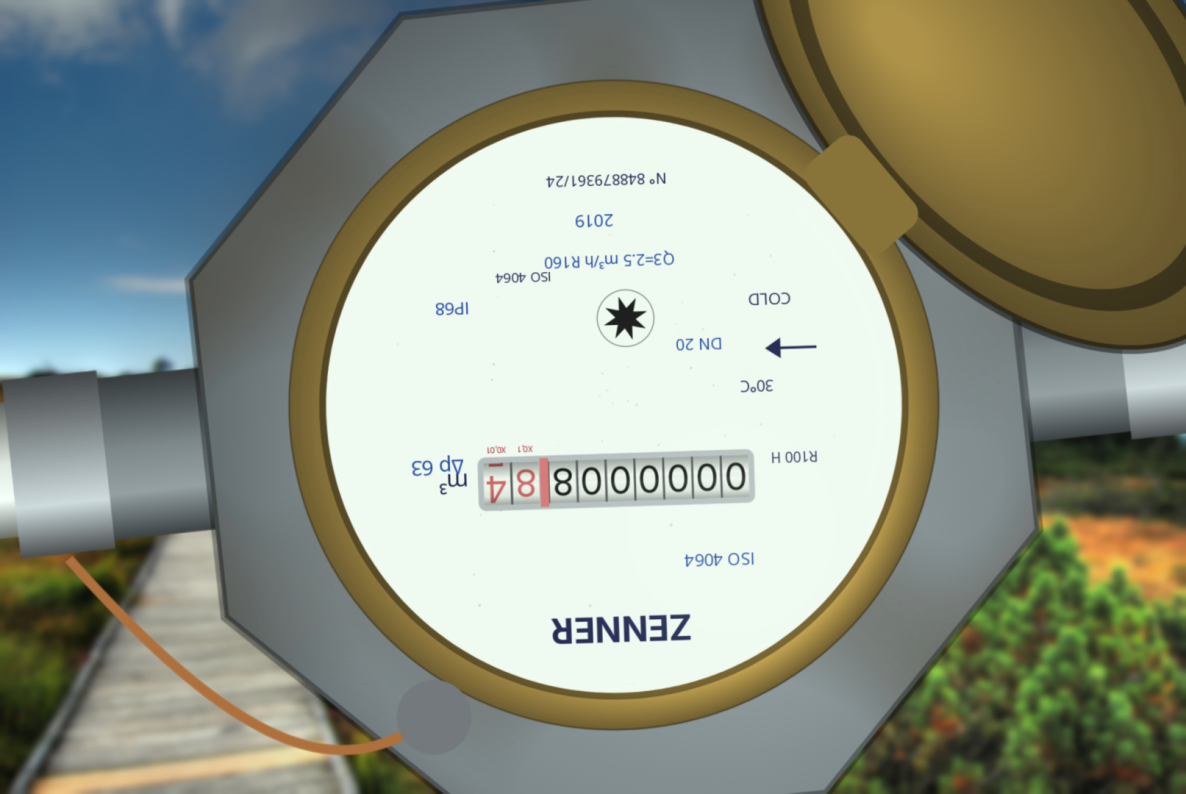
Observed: 8.84 m³
